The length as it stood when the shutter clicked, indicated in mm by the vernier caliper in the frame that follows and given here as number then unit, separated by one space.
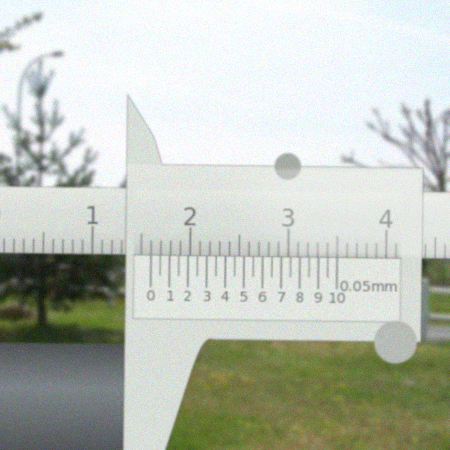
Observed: 16.0 mm
